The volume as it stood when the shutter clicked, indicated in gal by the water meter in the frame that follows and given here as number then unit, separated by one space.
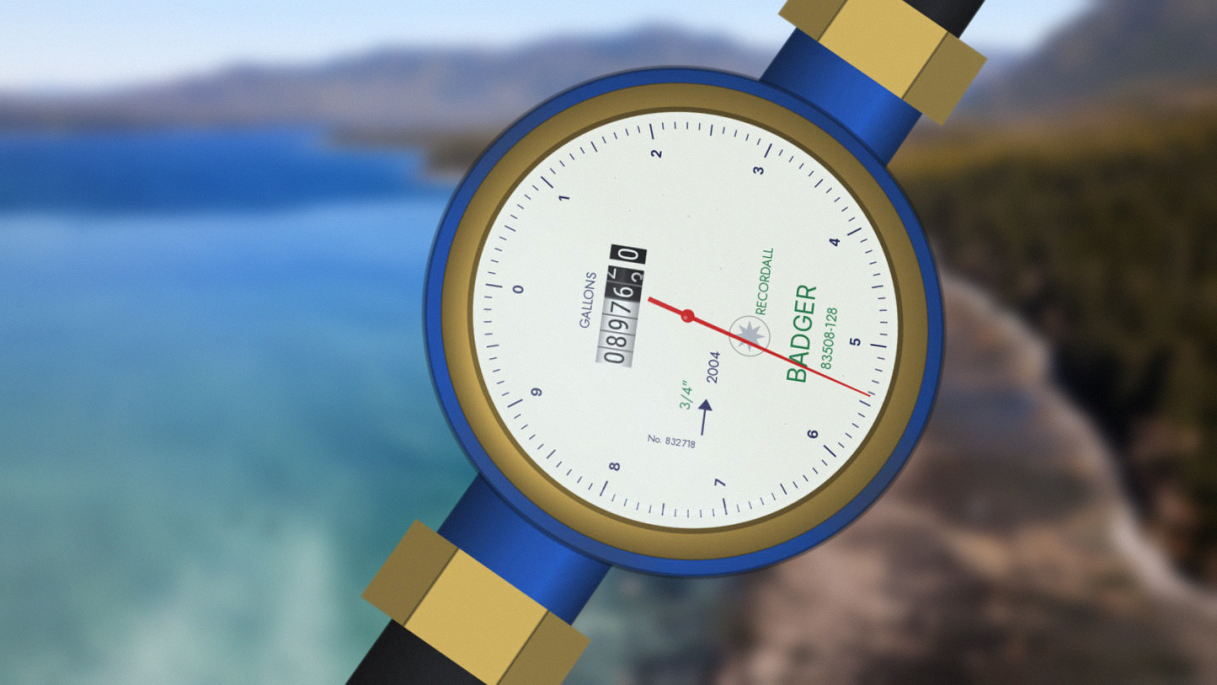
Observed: 897625.4 gal
